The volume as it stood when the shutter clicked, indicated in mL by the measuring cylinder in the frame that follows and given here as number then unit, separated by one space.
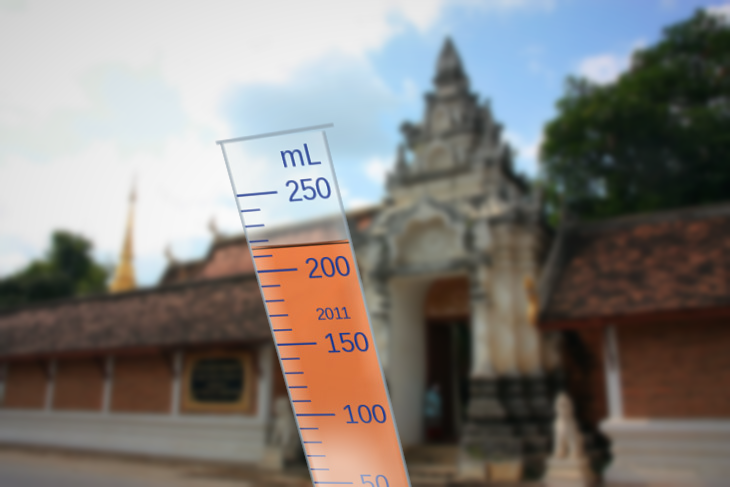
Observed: 215 mL
